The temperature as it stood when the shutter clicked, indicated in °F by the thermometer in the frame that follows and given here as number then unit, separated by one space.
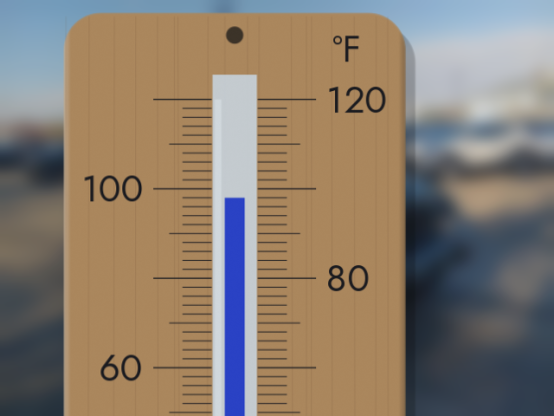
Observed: 98 °F
